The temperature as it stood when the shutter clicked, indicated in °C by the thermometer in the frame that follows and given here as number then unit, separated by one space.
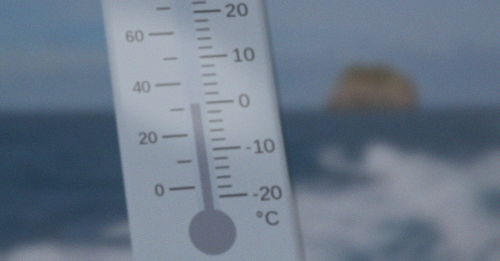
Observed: 0 °C
